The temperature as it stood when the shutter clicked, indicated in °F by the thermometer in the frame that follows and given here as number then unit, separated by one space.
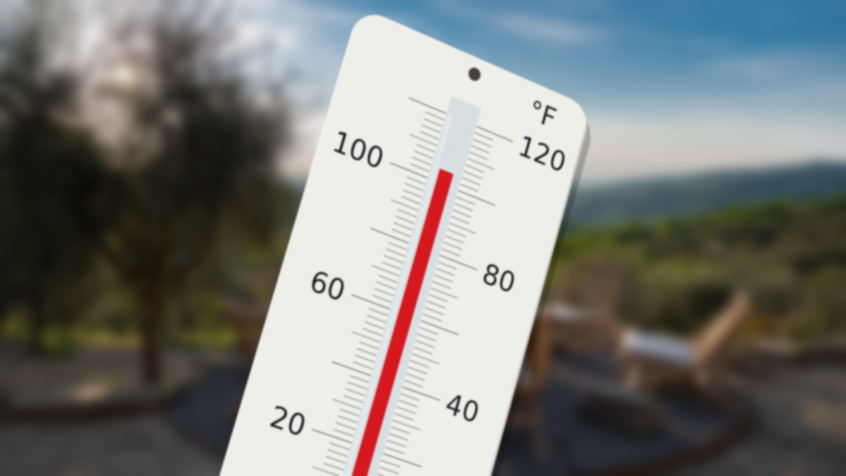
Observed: 104 °F
